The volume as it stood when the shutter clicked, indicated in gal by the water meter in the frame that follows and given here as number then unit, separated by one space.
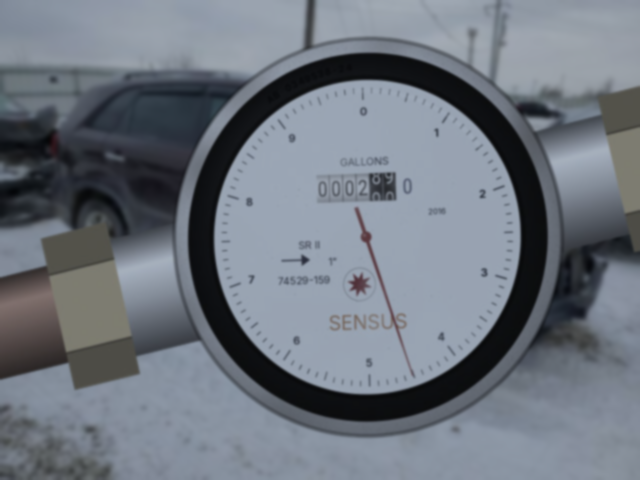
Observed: 2894.5 gal
